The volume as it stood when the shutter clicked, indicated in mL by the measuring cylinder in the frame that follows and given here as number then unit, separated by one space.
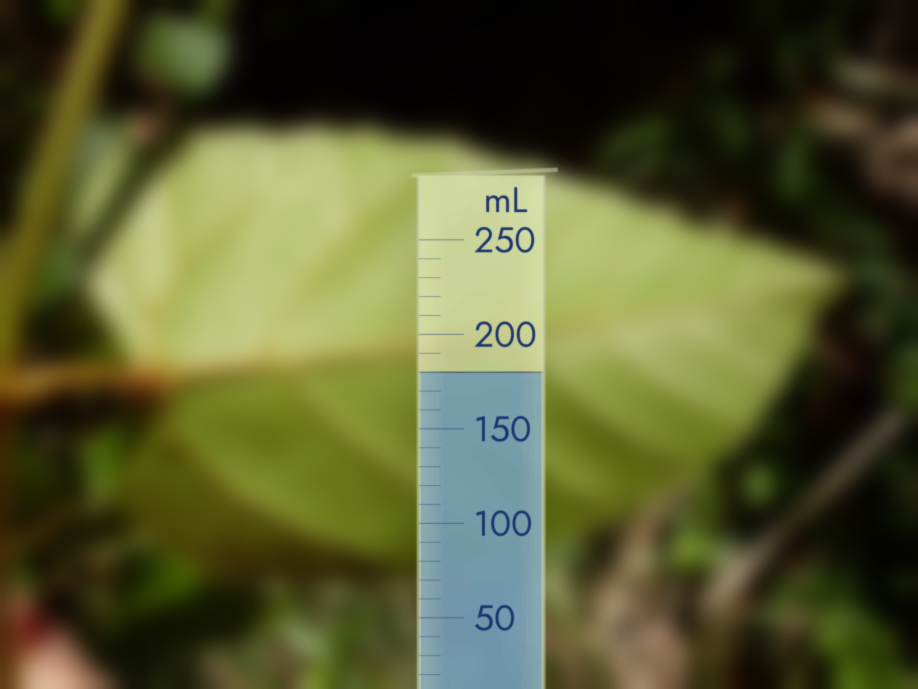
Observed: 180 mL
